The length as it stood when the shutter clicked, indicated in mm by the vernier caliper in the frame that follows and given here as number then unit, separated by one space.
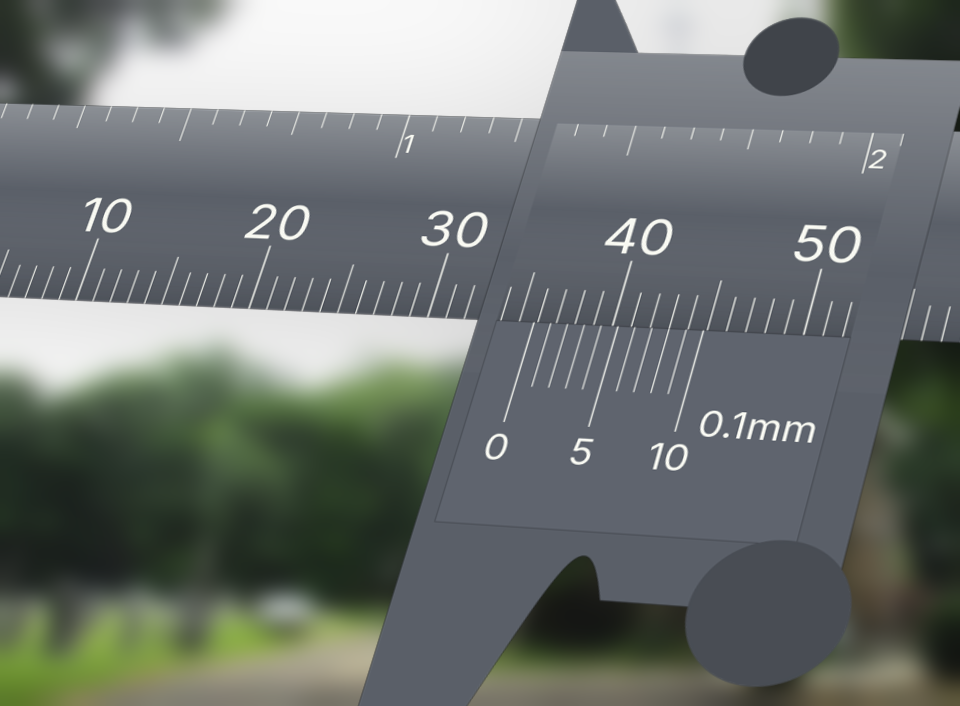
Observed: 35.8 mm
